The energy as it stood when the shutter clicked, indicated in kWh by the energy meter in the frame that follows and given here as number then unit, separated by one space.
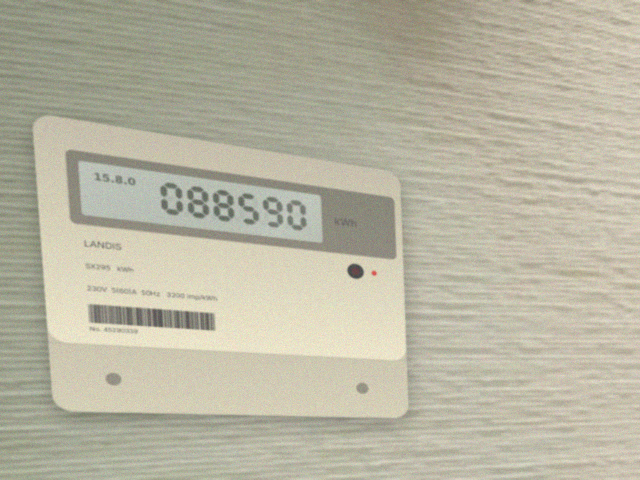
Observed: 88590 kWh
